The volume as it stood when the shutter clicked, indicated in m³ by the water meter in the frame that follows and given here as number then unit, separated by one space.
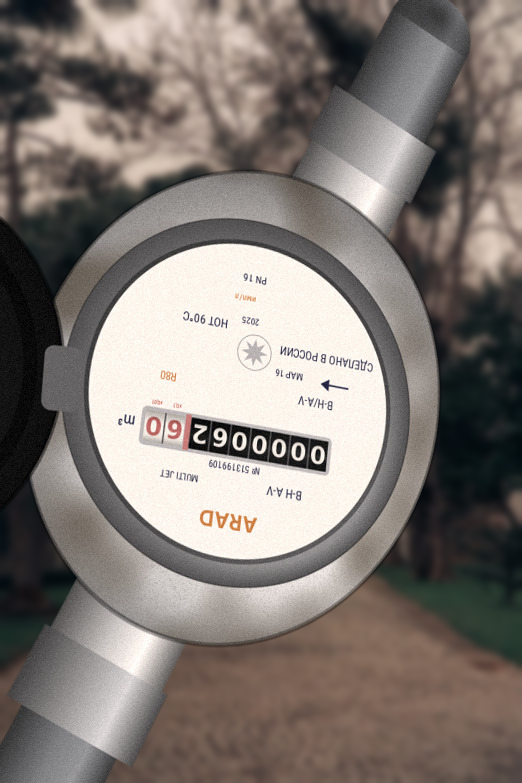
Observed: 62.60 m³
